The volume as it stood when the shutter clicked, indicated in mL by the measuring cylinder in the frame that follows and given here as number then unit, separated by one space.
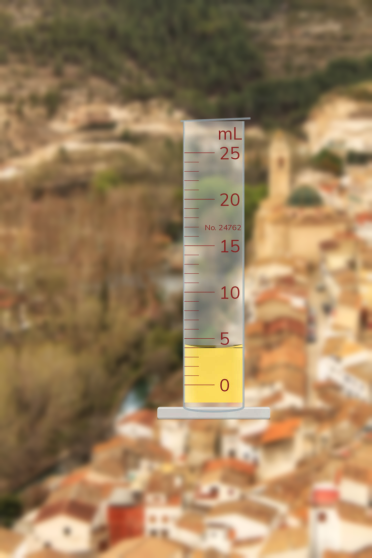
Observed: 4 mL
